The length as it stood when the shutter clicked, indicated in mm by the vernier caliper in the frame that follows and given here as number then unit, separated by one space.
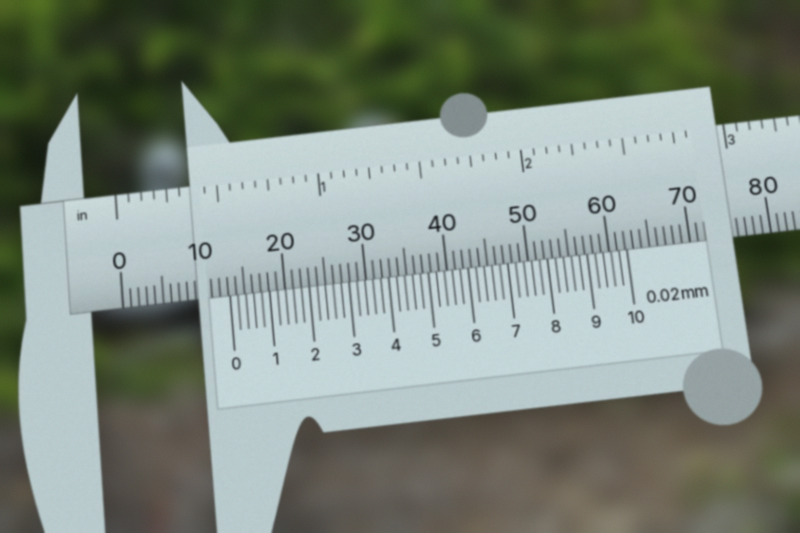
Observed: 13.2 mm
